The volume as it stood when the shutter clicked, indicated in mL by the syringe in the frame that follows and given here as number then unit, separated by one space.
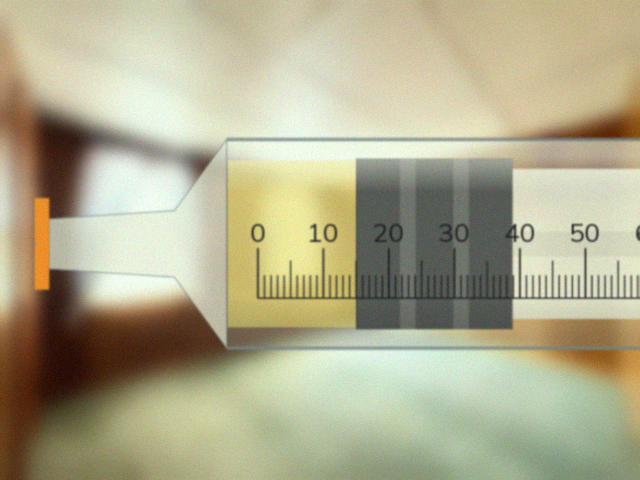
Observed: 15 mL
